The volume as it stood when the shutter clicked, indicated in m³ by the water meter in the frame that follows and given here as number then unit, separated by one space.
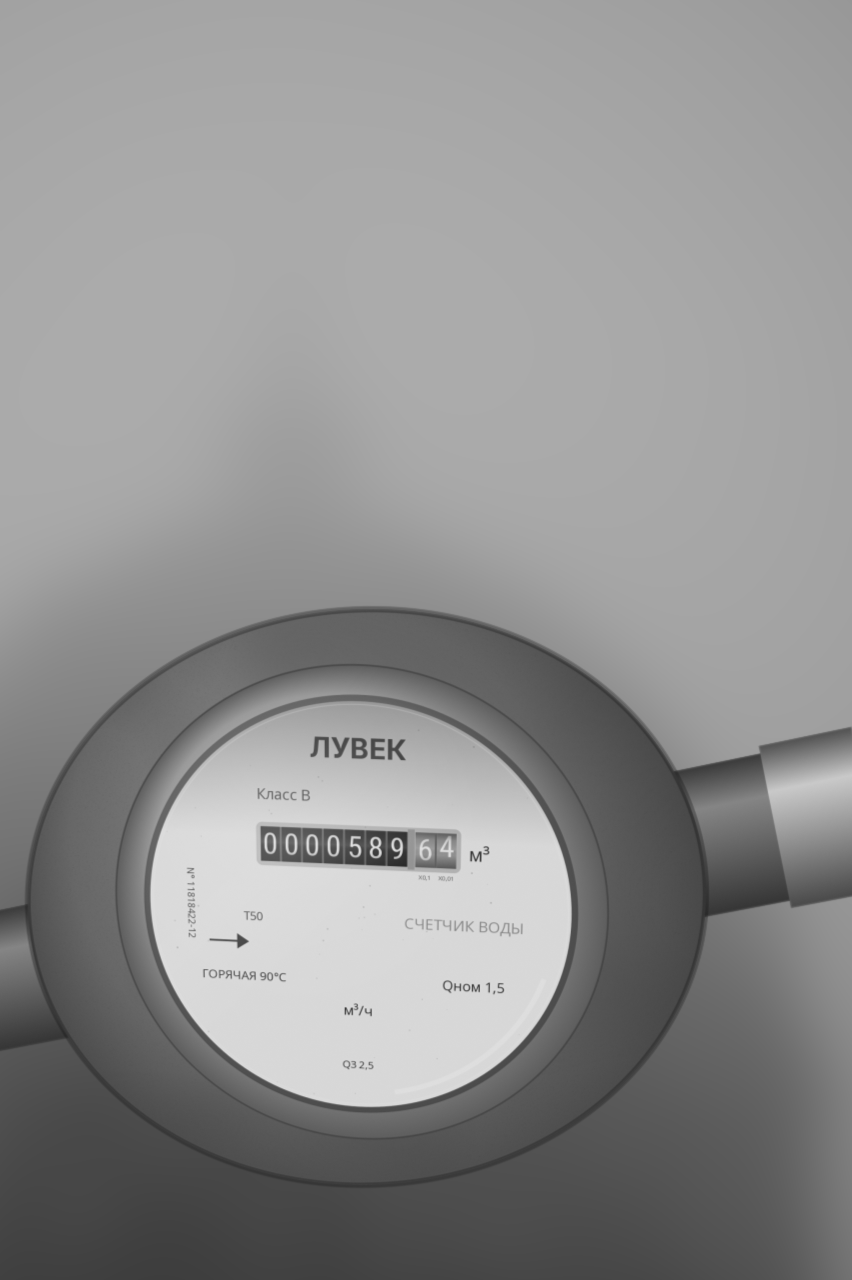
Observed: 589.64 m³
